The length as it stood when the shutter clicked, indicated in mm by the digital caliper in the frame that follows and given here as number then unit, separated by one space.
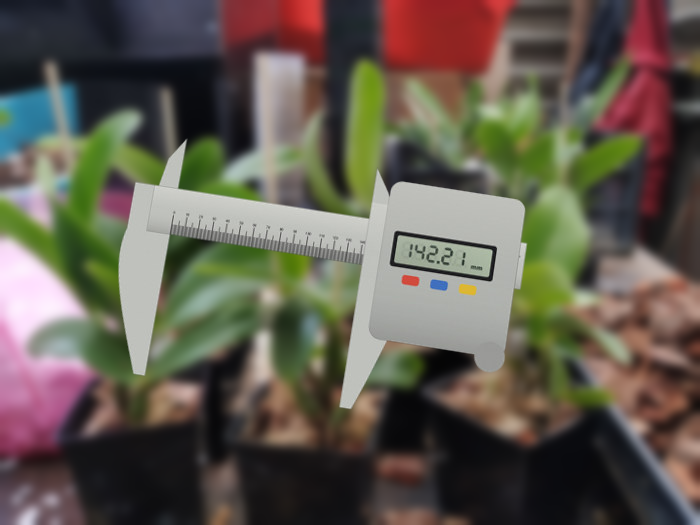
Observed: 142.21 mm
